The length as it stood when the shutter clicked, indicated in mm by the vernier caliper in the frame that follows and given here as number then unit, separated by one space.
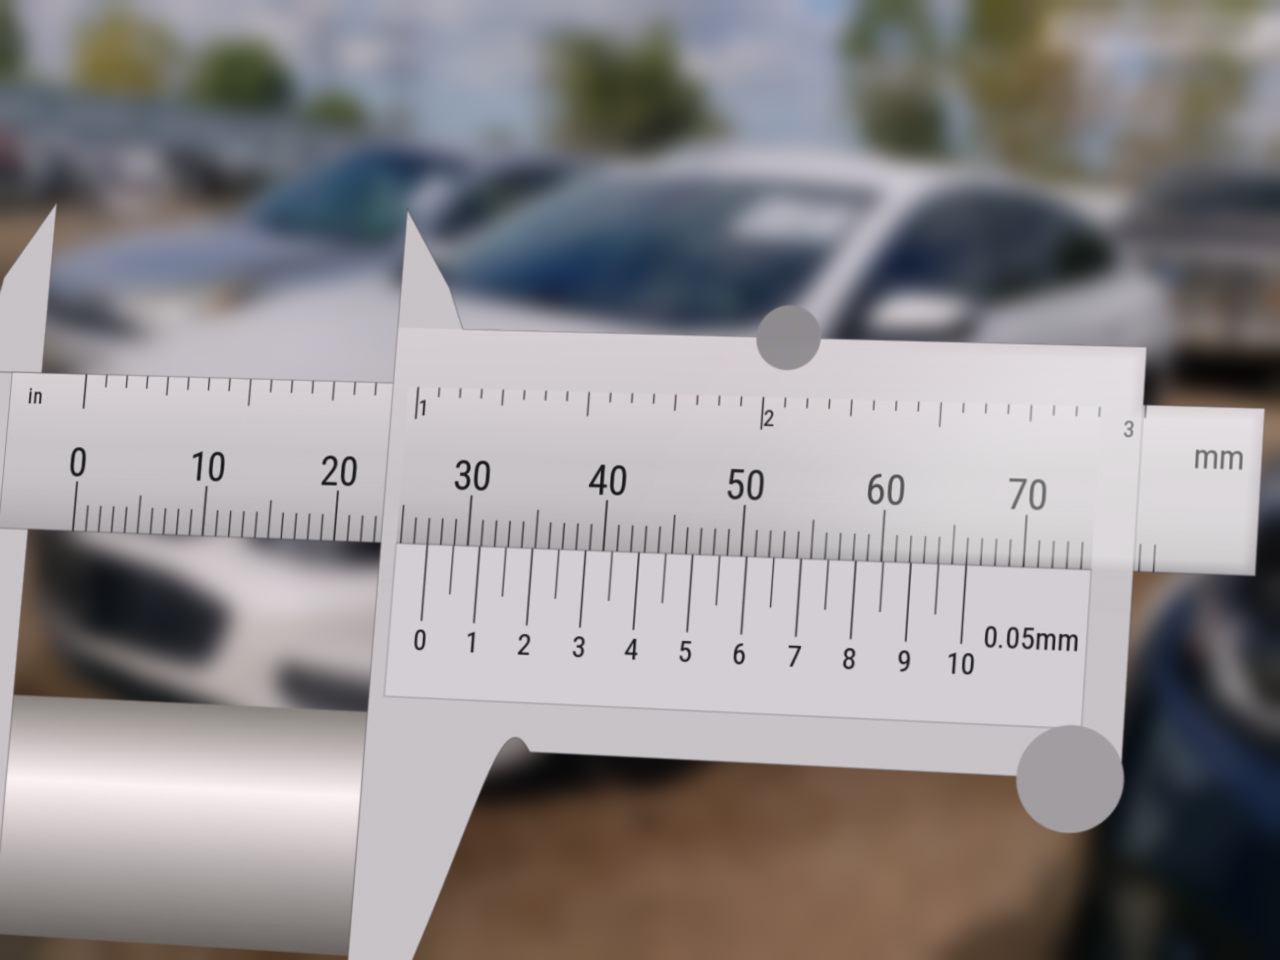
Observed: 27.0 mm
